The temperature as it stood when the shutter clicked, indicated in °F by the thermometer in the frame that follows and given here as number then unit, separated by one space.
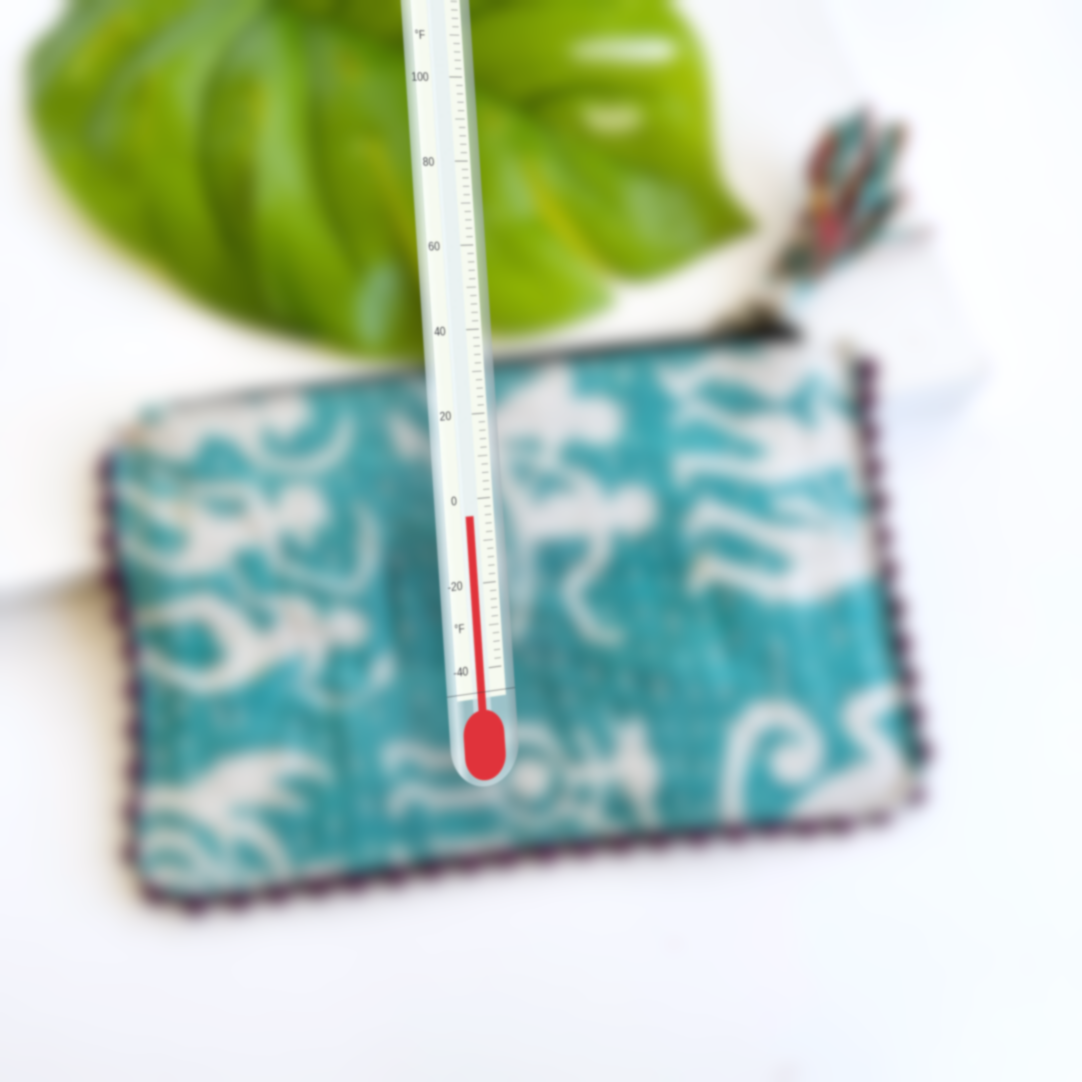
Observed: -4 °F
